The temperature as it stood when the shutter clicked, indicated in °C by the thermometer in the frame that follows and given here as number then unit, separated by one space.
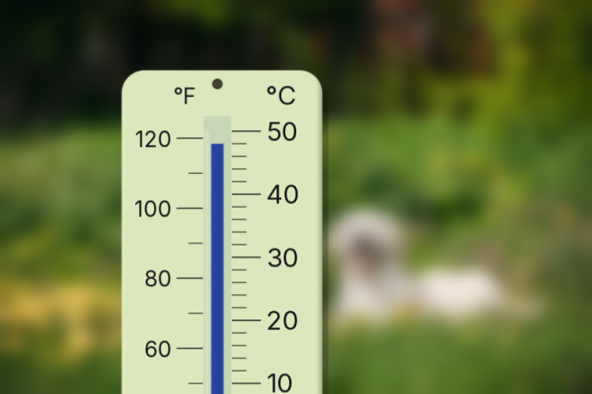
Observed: 48 °C
